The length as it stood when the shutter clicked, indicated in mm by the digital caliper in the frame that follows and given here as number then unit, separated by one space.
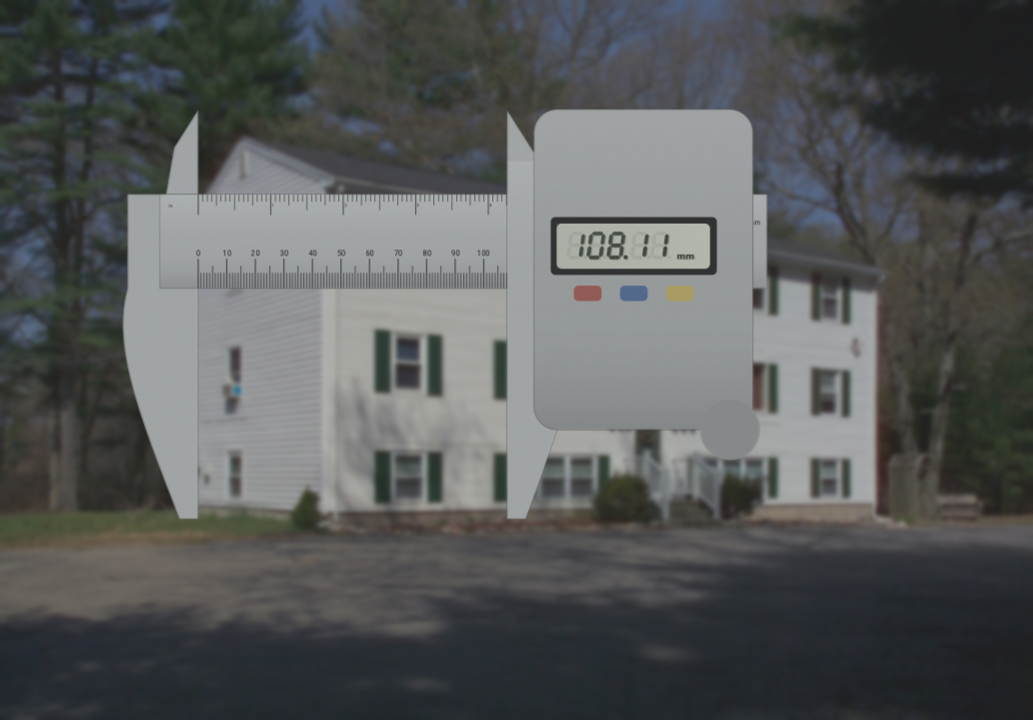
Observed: 108.11 mm
